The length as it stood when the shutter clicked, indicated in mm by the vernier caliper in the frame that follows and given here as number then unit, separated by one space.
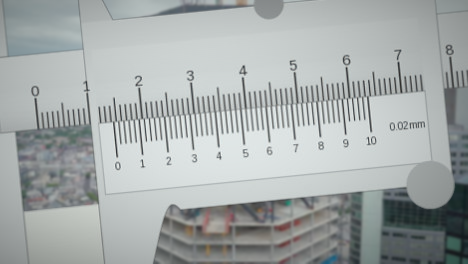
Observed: 14.5 mm
